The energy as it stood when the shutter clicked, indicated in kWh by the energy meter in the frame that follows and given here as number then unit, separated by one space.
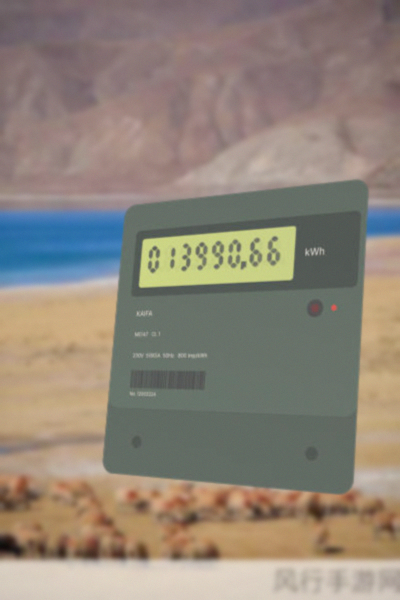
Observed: 13990.66 kWh
